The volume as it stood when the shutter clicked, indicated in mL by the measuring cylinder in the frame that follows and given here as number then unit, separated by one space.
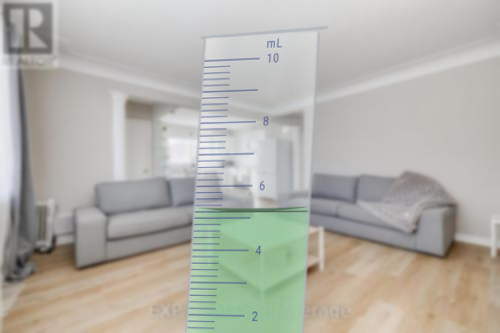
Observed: 5.2 mL
